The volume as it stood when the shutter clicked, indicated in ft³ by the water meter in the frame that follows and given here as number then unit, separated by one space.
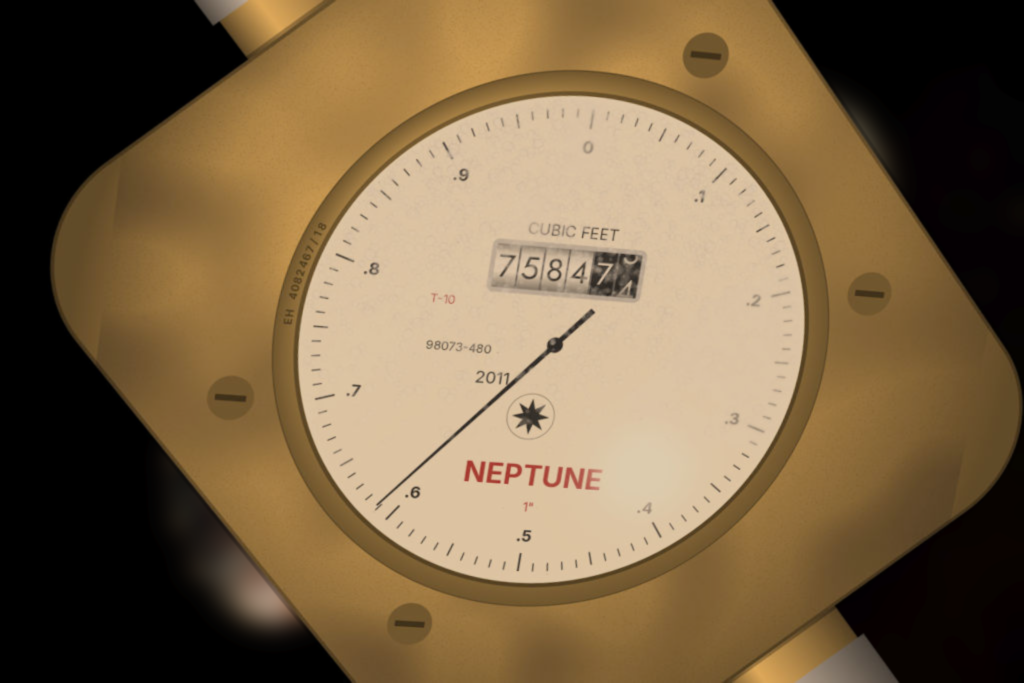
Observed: 758473.61 ft³
